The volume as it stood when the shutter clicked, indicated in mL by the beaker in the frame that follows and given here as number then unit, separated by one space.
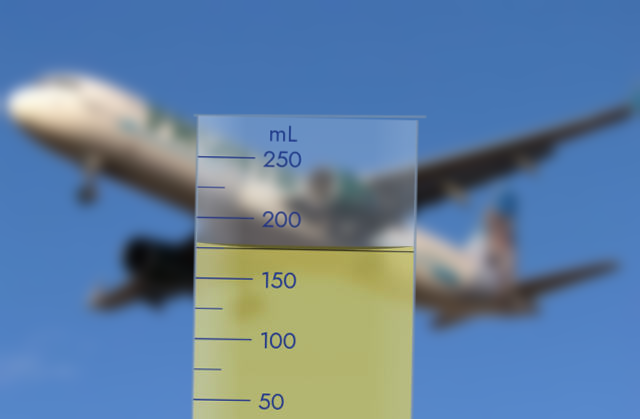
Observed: 175 mL
